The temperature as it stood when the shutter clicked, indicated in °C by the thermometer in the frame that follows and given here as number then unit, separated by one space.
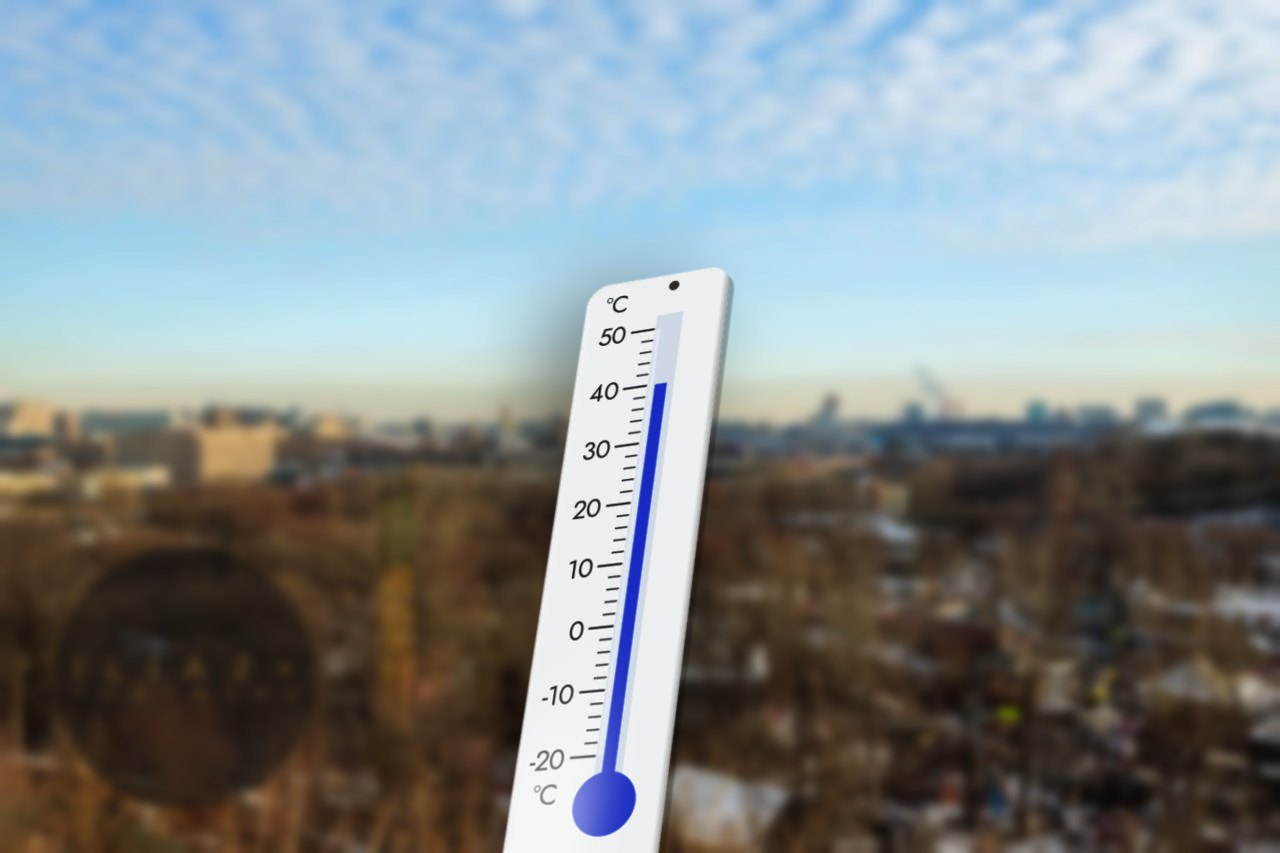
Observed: 40 °C
